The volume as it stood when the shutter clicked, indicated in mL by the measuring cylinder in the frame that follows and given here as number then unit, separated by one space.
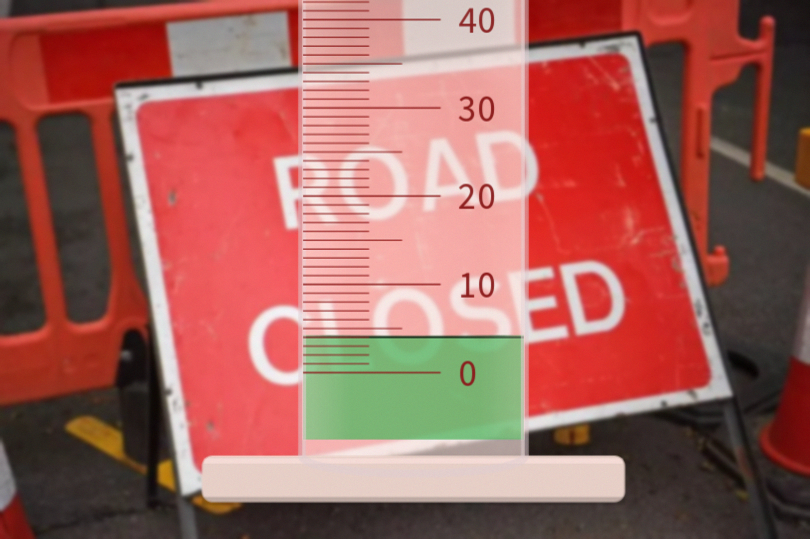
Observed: 4 mL
